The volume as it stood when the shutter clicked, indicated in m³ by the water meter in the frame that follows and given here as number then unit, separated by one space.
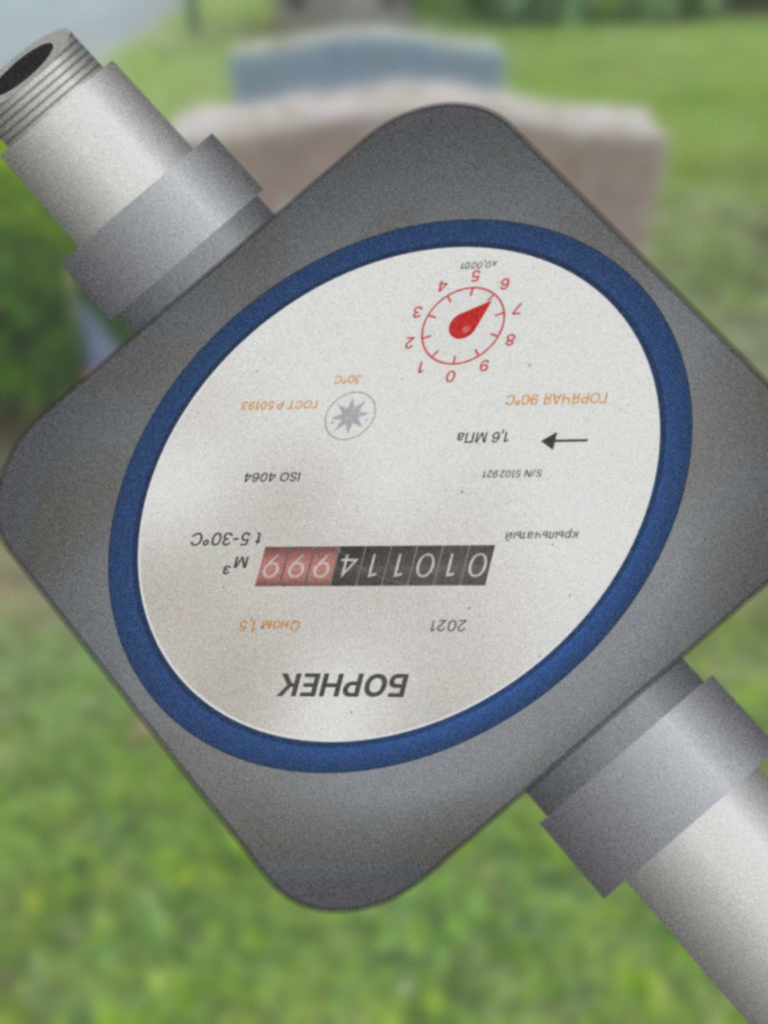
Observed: 10114.9996 m³
